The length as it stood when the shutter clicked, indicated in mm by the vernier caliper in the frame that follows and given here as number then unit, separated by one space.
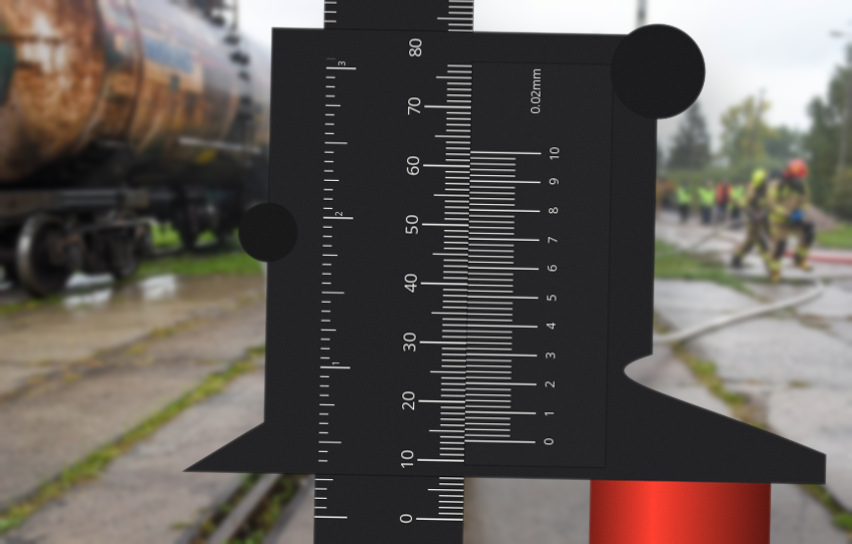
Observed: 13.4 mm
